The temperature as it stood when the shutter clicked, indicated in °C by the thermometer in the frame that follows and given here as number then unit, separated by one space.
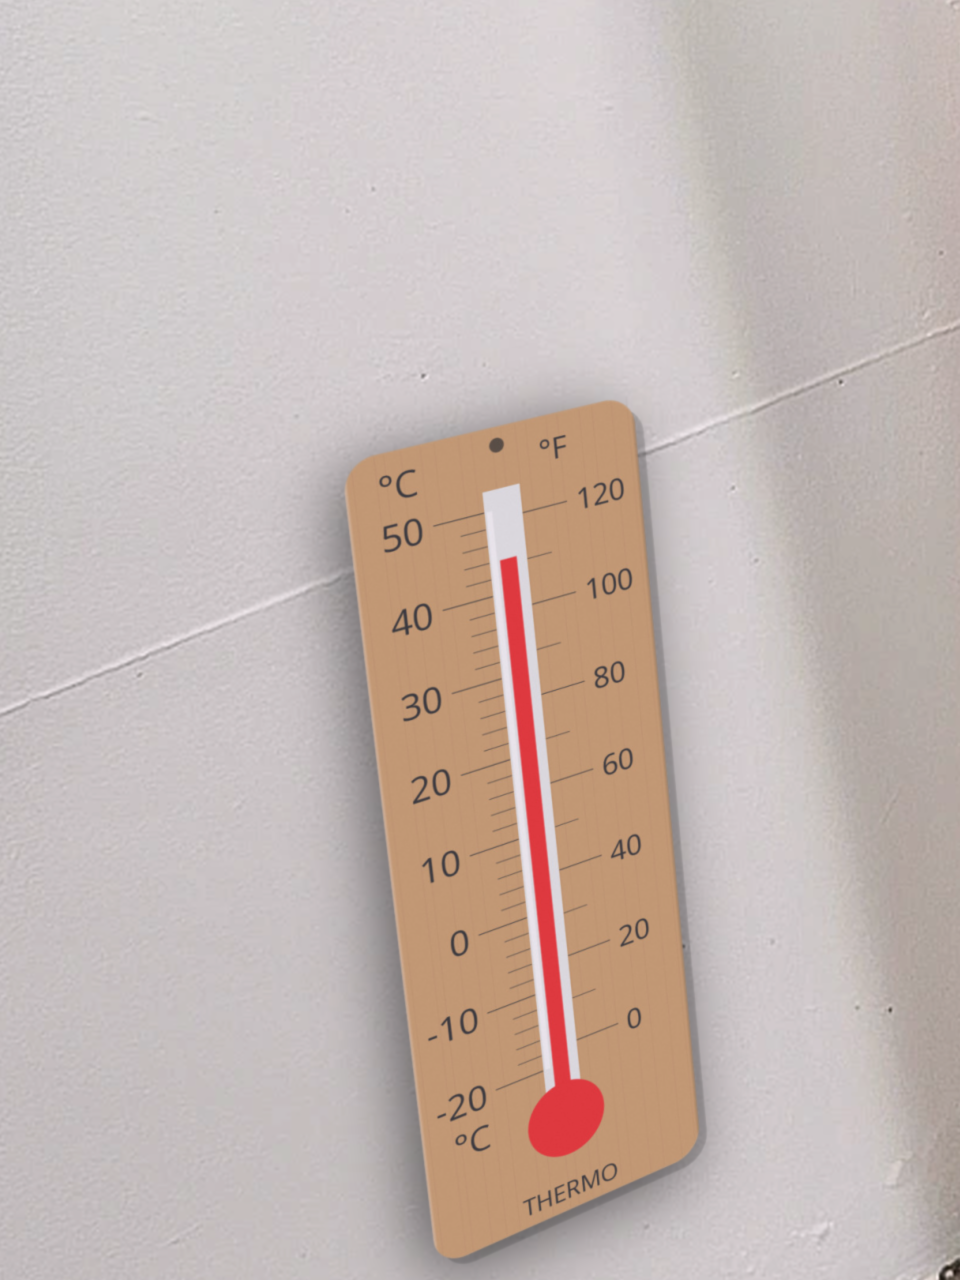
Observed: 44 °C
